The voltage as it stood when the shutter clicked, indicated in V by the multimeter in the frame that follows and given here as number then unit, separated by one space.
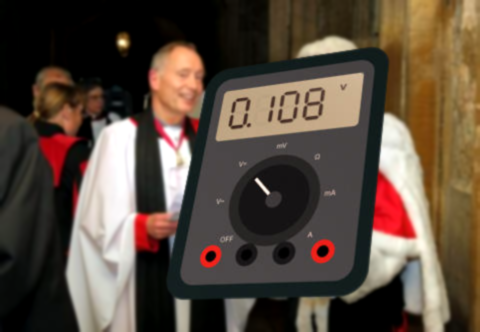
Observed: 0.108 V
